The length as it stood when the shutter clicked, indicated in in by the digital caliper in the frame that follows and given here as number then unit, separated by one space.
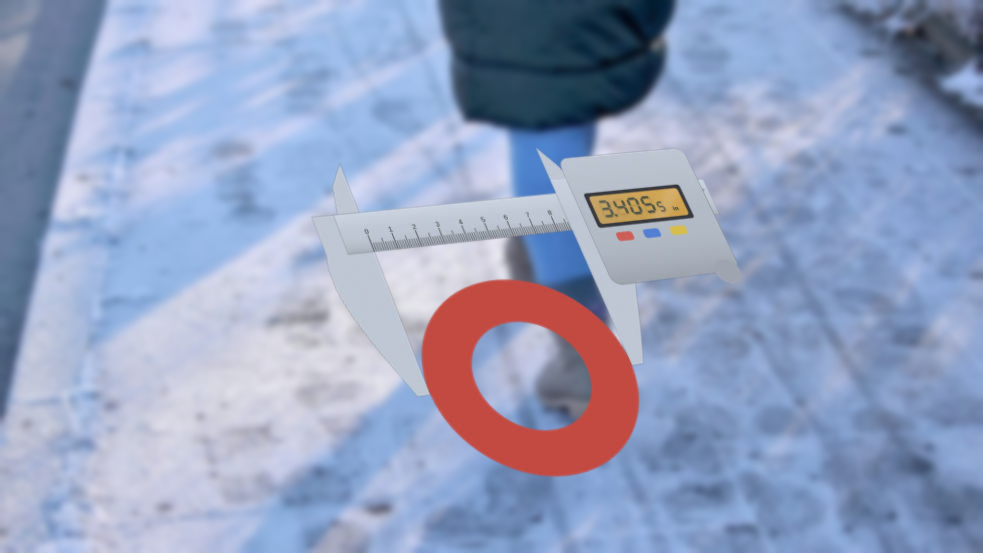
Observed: 3.4055 in
